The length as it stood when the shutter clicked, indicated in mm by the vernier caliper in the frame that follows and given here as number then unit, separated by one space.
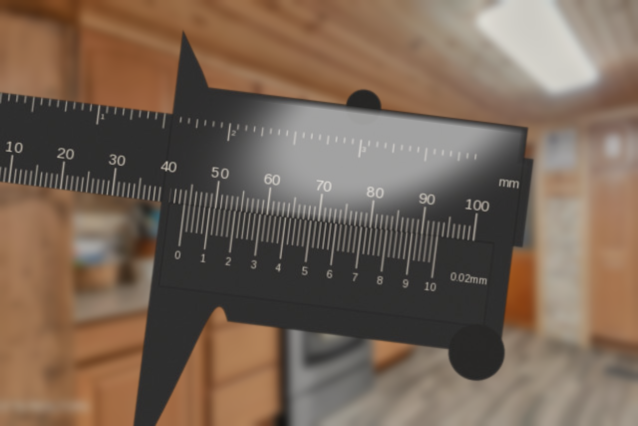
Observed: 44.0 mm
